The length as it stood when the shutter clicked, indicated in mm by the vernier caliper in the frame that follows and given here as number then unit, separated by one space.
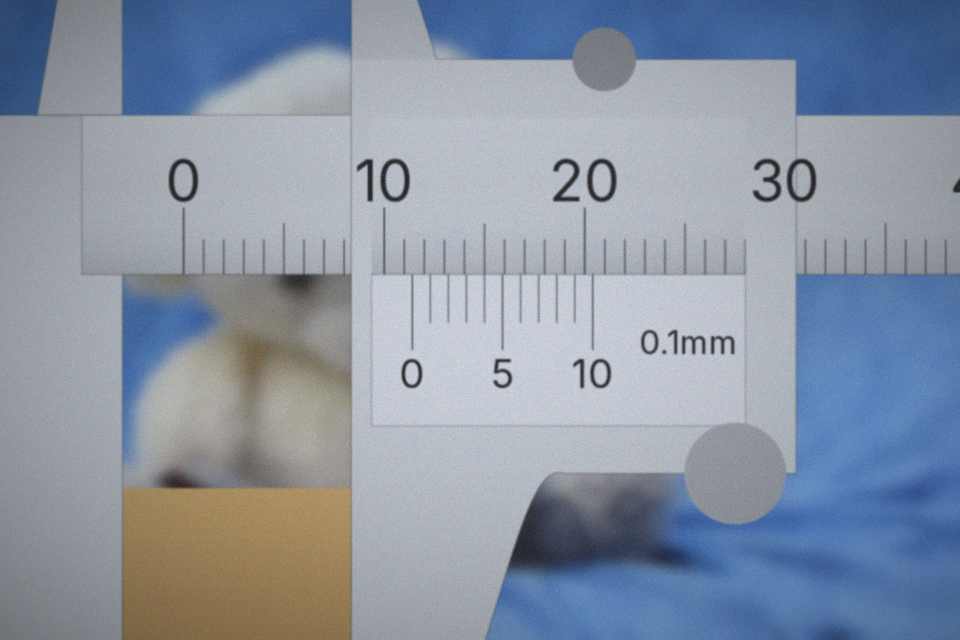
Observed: 11.4 mm
